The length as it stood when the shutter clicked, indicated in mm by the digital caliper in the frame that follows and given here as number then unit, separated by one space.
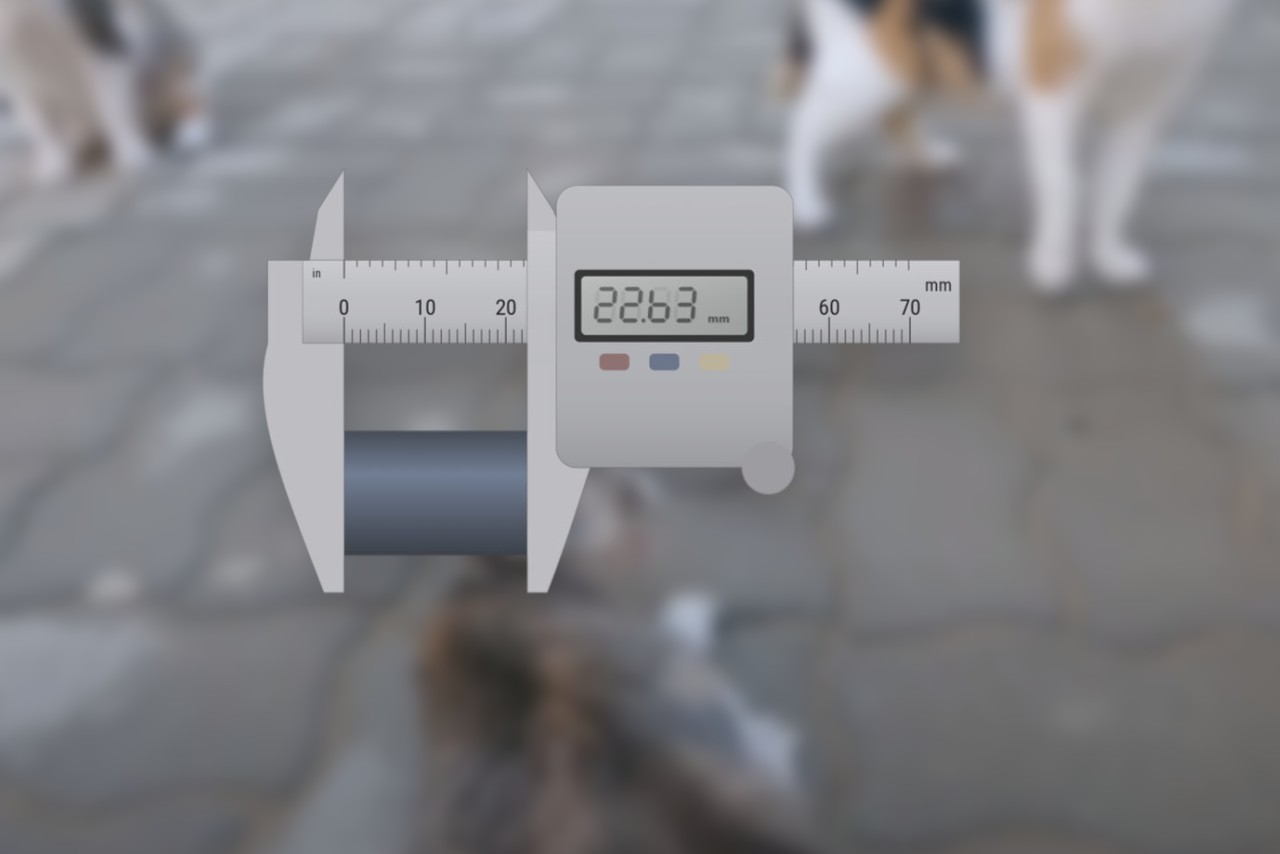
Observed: 22.63 mm
